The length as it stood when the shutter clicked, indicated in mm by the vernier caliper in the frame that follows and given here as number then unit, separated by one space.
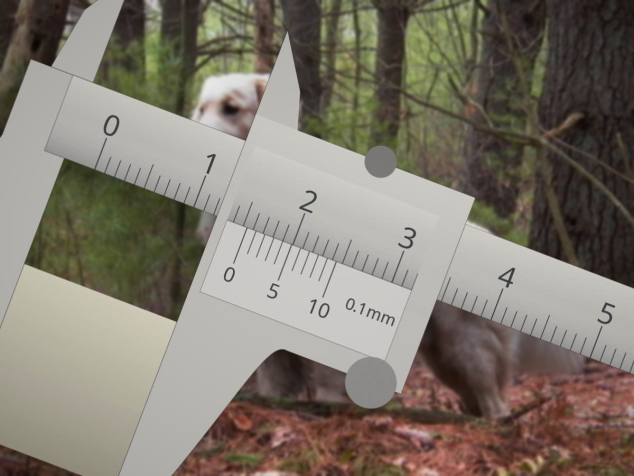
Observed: 15.4 mm
